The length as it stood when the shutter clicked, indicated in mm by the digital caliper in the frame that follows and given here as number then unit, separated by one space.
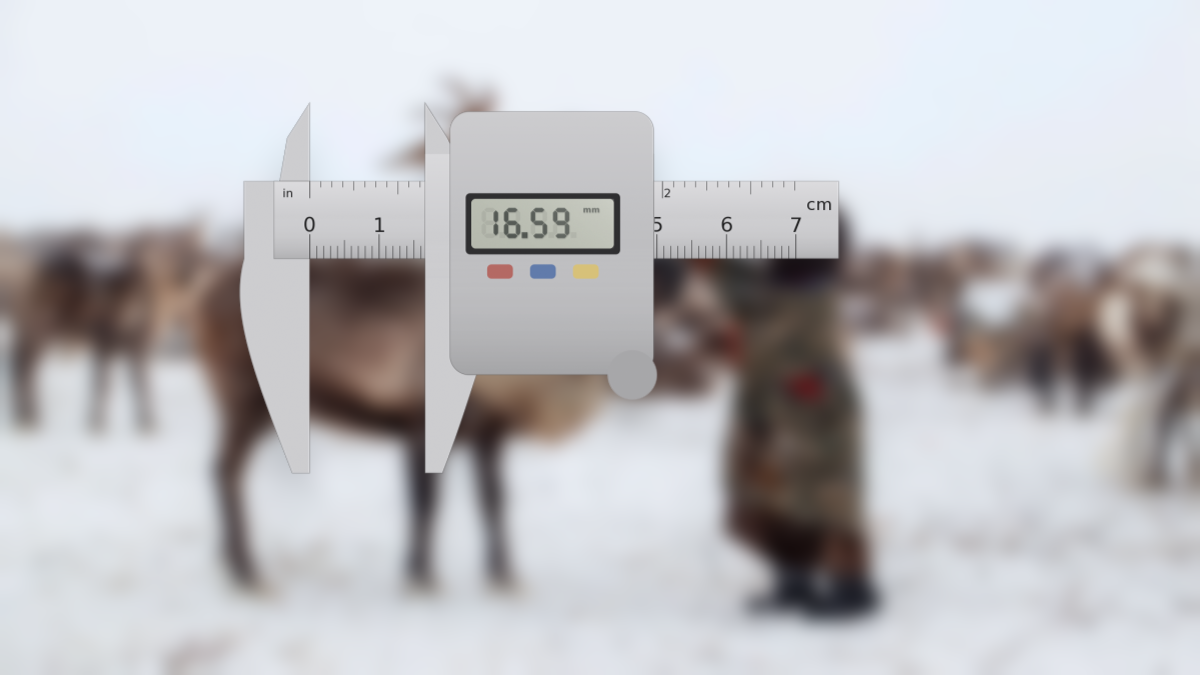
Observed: 16.59 mm
